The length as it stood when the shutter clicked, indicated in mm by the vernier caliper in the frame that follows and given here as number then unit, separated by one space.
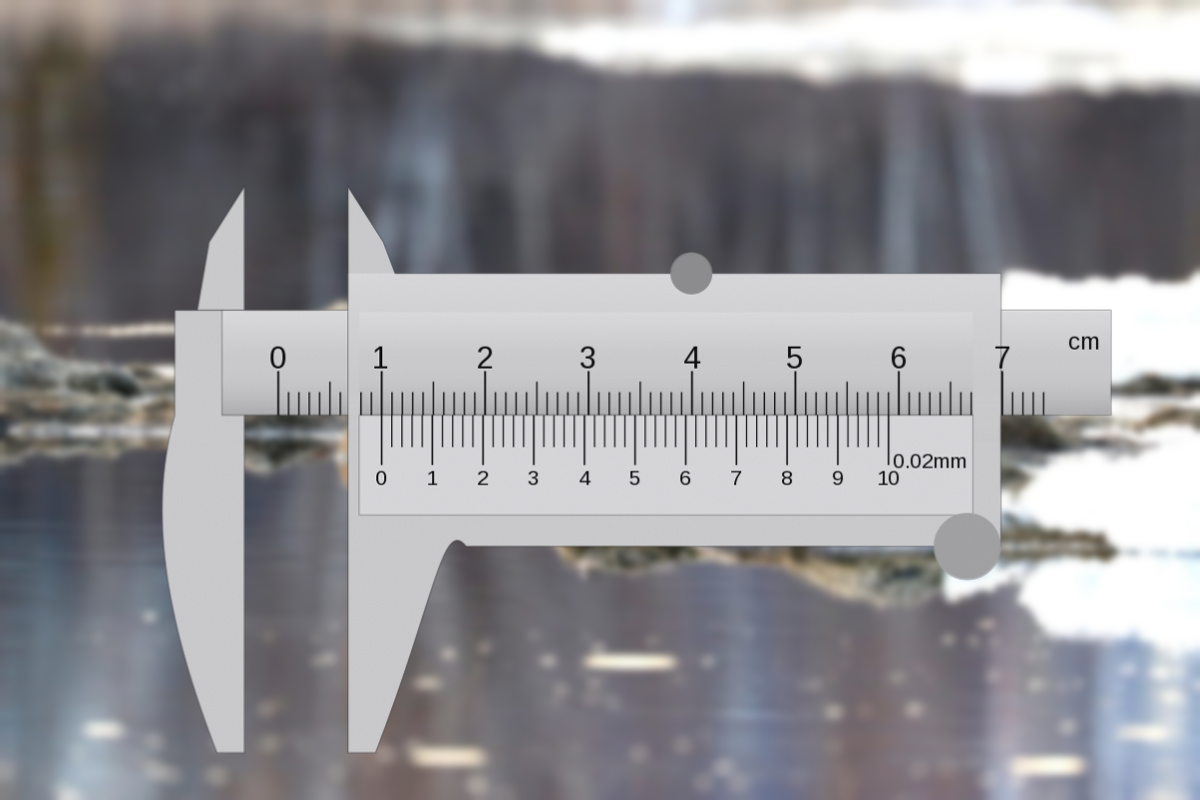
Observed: 10.0 mm
